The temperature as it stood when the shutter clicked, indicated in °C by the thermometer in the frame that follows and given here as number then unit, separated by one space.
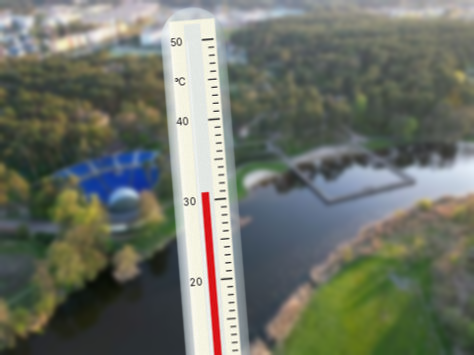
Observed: 31 °C
